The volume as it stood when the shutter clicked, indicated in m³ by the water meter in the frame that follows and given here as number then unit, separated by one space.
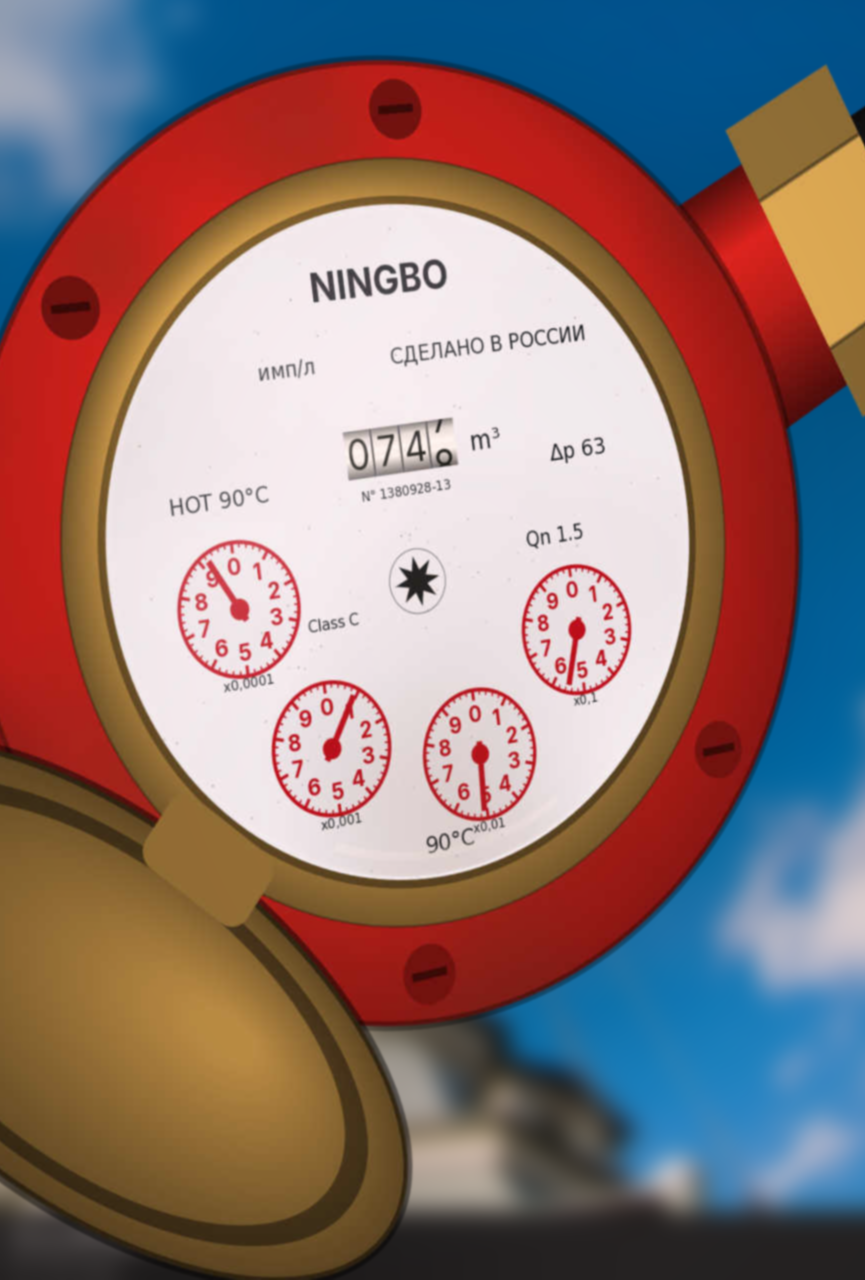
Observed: 747.5509 m³
